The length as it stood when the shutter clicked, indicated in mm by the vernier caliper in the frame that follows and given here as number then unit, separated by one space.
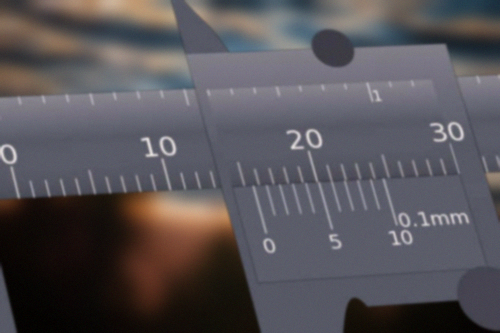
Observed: 15.6 mm
